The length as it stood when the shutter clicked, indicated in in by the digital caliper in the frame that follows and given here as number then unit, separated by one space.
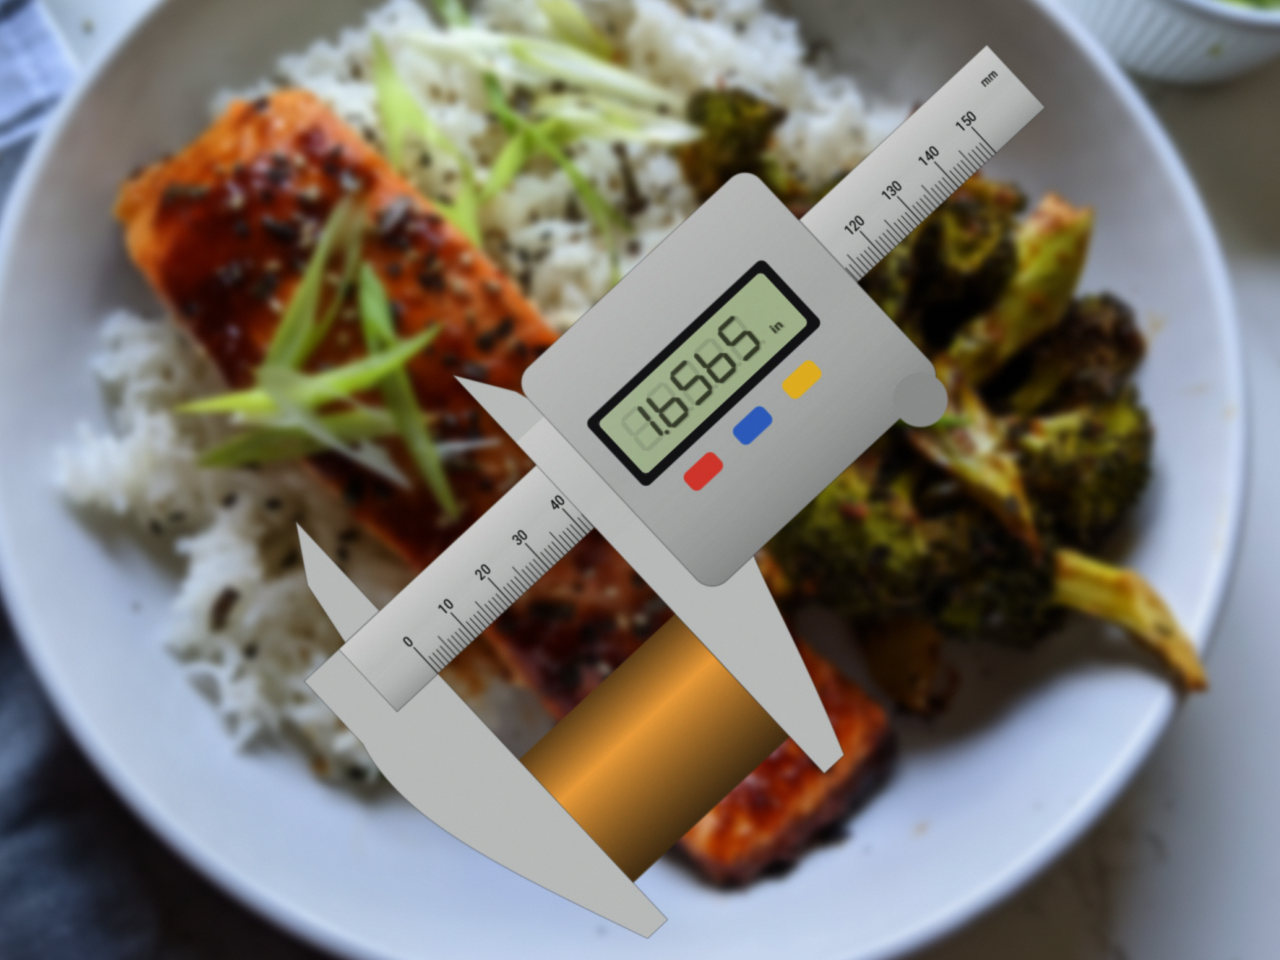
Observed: 1.6565 in
